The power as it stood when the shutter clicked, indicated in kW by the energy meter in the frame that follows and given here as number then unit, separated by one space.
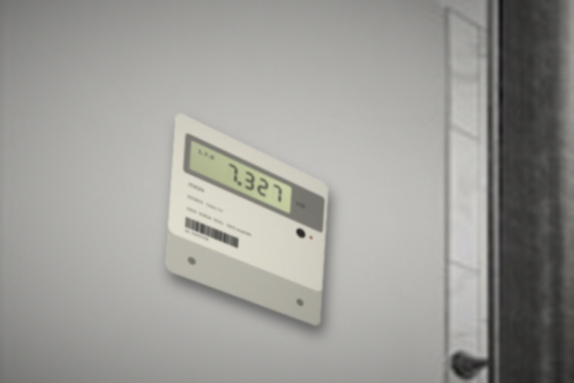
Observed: 7.327 kW
